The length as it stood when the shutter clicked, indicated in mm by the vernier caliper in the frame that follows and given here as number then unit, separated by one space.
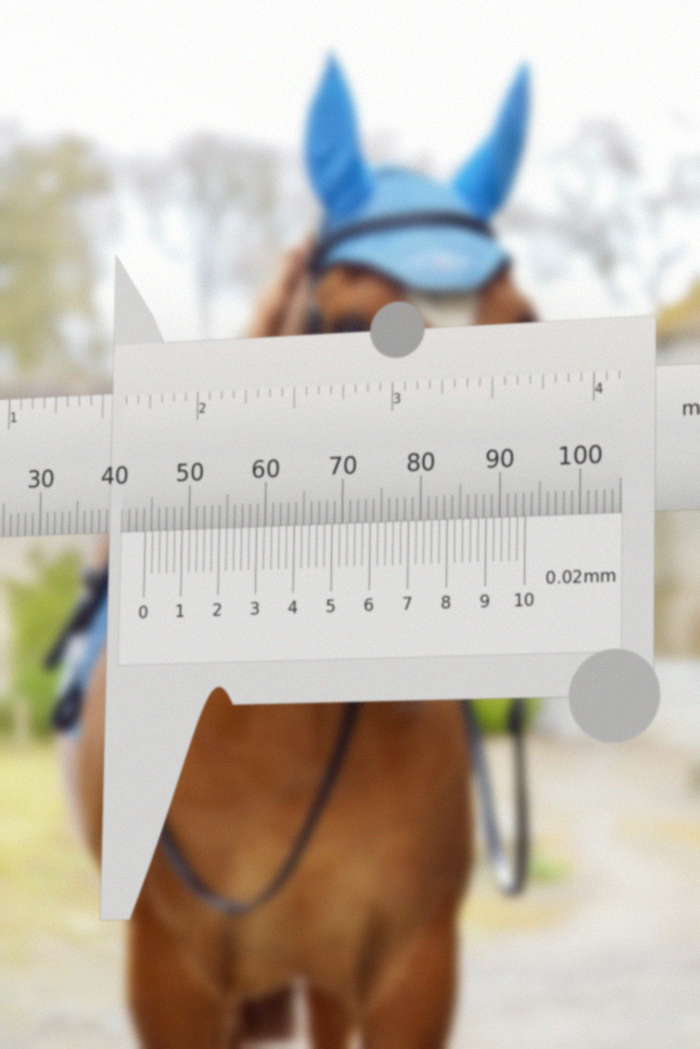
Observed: 44.2 mm
